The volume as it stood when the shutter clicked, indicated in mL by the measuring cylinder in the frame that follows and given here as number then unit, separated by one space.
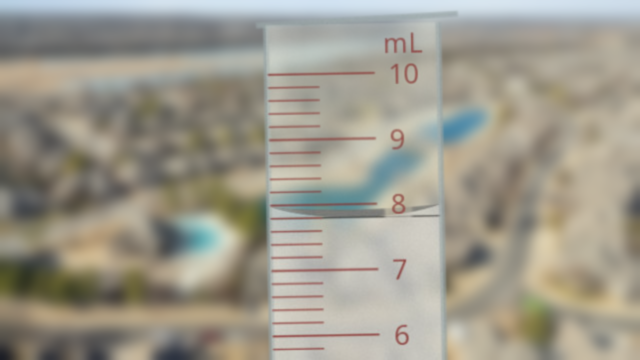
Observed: 7.8 mL
